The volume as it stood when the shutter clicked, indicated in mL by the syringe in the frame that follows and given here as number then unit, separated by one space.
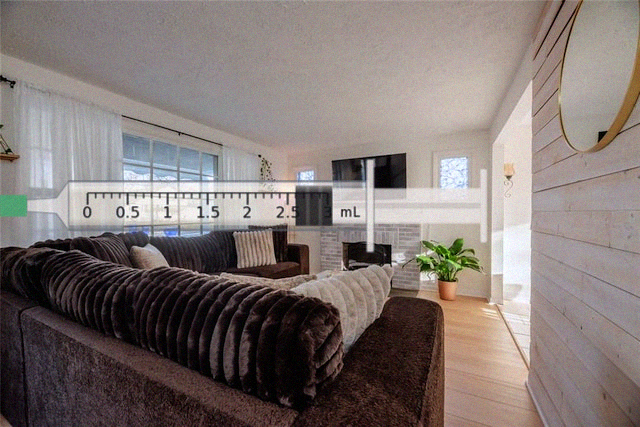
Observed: 2.6 mL
